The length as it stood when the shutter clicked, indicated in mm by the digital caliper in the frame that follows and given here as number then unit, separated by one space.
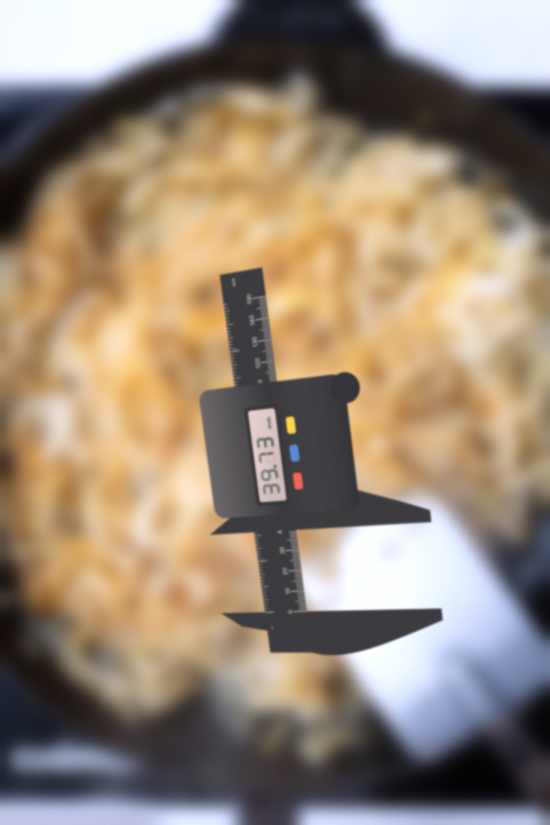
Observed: 39.73 mm
